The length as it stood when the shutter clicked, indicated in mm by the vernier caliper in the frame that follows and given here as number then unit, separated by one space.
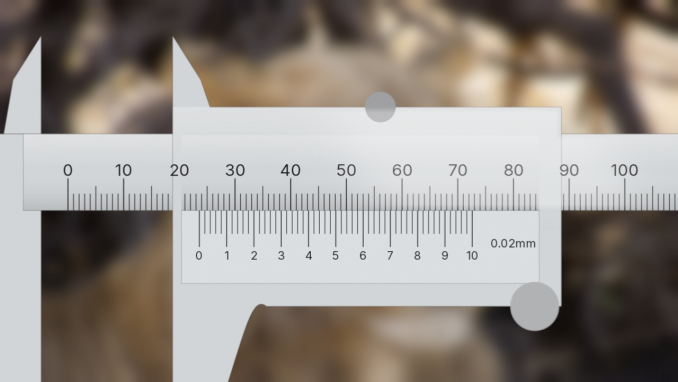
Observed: 23.6 mm
